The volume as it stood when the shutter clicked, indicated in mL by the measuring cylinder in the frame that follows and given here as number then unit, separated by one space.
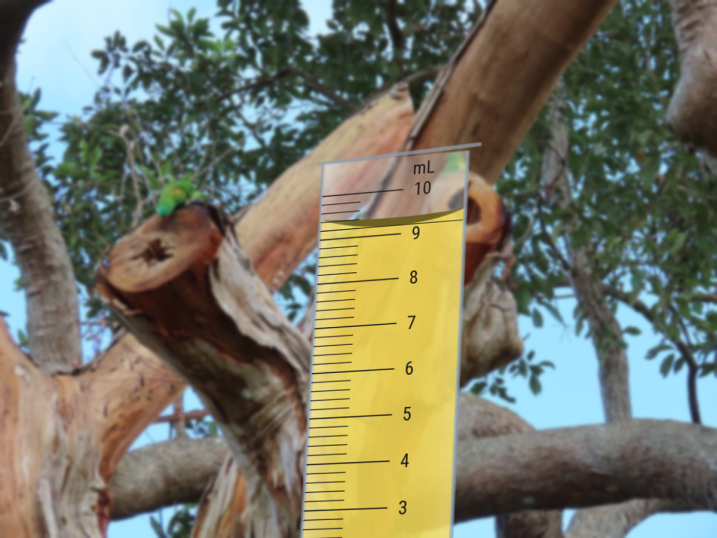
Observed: 9.2 mL
